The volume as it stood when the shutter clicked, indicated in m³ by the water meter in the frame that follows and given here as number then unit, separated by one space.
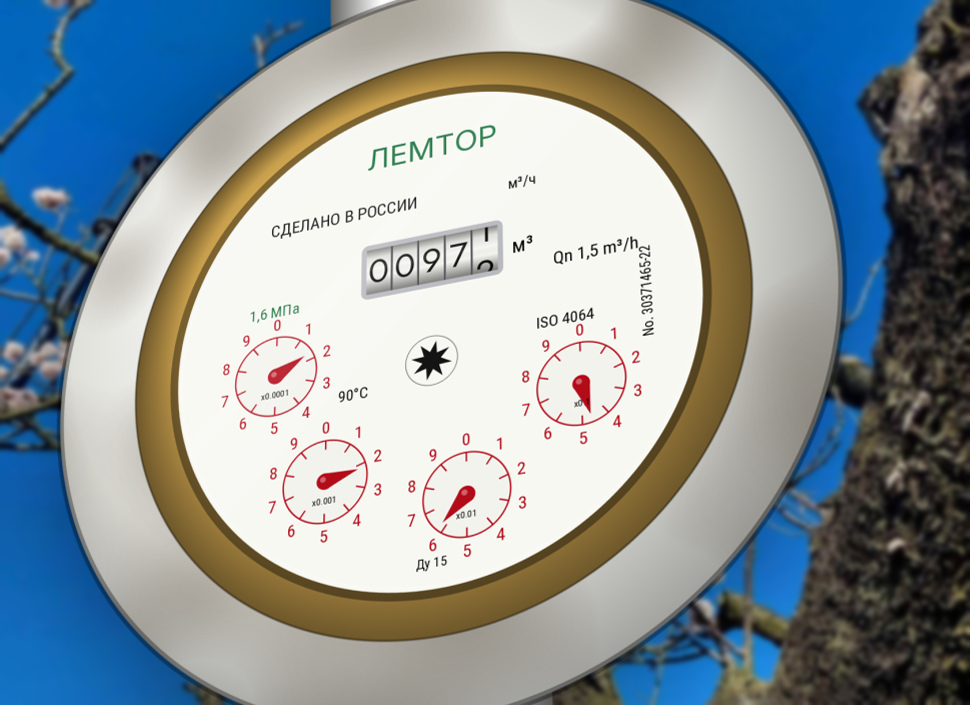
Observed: 971.4621 m³
